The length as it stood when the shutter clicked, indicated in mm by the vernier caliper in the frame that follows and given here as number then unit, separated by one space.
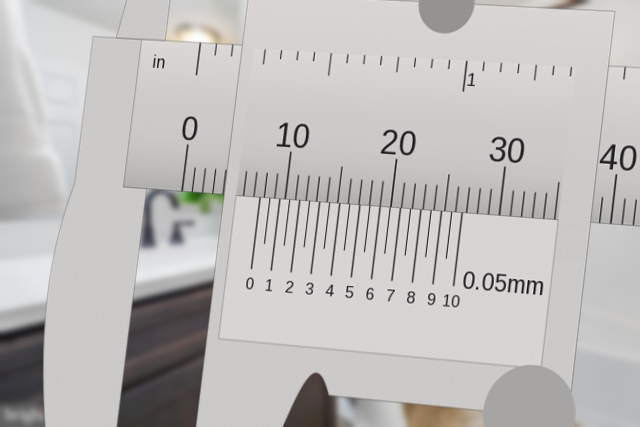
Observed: 7.6 mm
